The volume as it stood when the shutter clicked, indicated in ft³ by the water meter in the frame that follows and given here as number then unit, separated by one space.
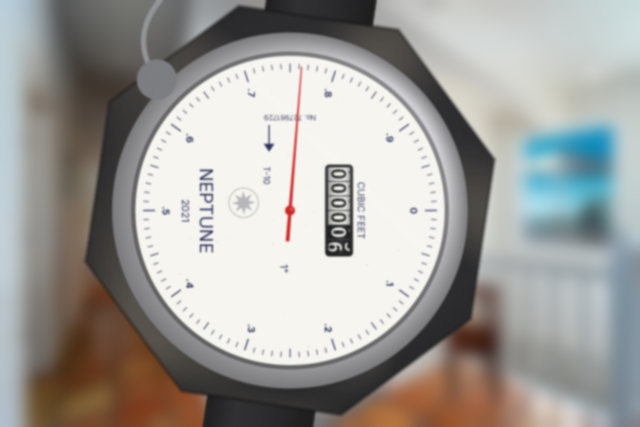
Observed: 5.76 ft³
